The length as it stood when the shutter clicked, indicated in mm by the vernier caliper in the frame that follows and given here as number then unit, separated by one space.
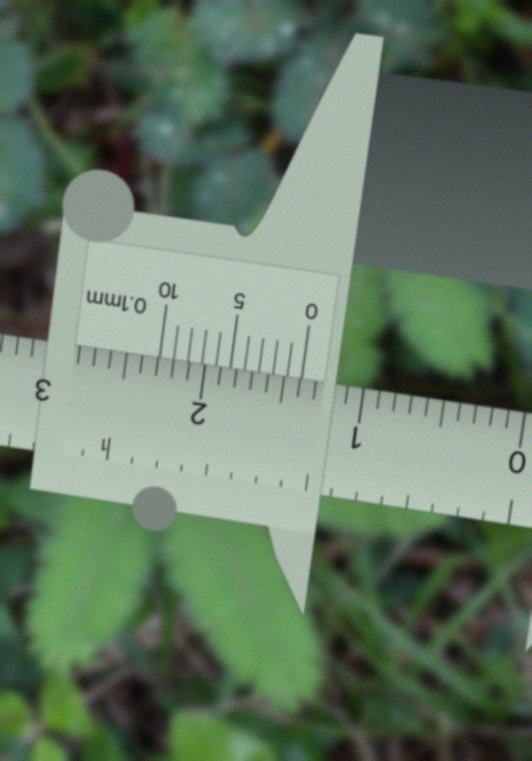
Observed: 13.9 mm
